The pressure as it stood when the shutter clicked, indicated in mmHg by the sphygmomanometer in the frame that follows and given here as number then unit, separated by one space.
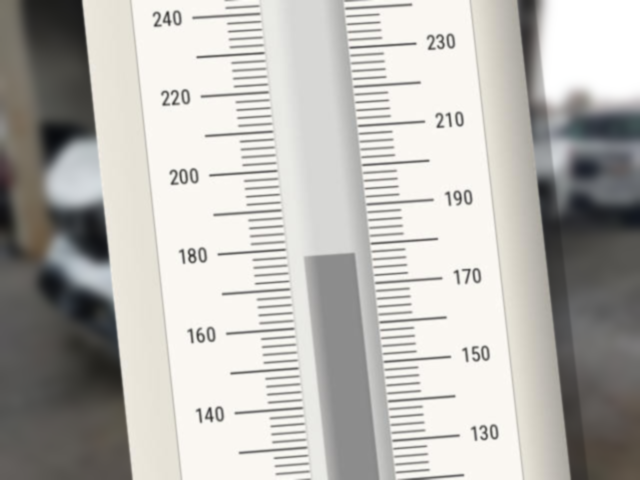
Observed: 178 mmHg
